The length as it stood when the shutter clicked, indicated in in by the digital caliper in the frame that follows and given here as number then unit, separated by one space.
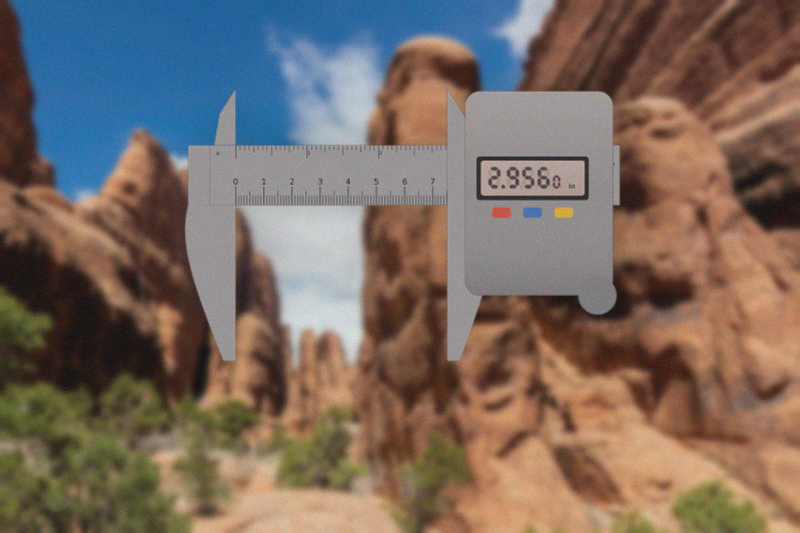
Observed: 2.9560 in
